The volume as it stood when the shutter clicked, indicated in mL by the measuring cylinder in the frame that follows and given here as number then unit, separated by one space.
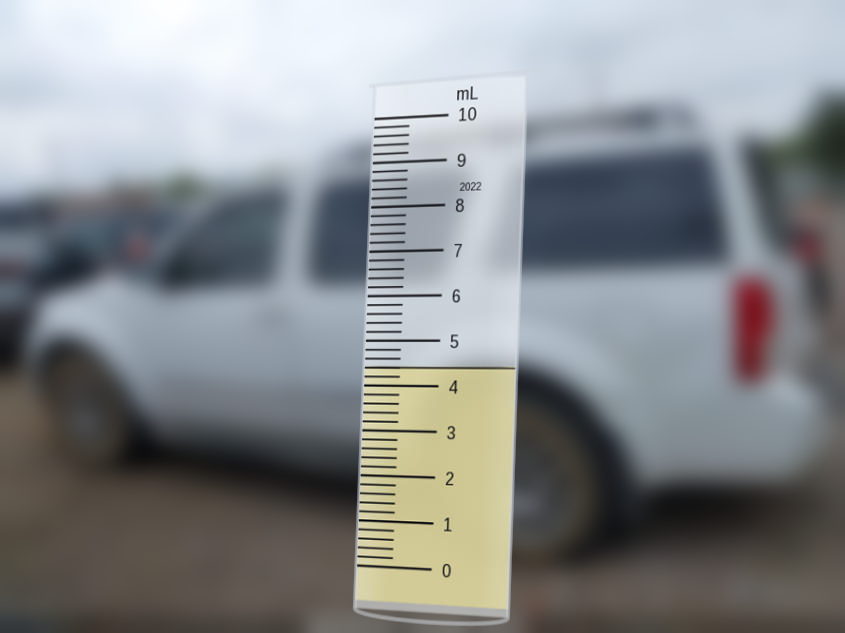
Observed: 4.4 mL
